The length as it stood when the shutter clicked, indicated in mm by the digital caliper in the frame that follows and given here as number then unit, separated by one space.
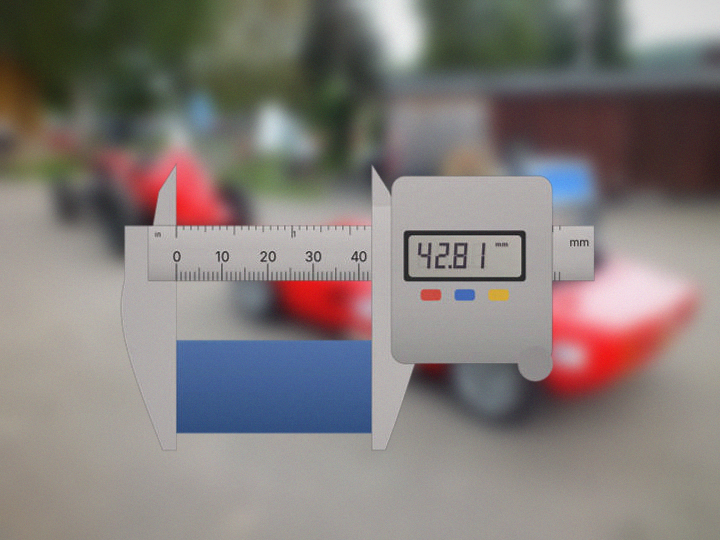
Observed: 42.81 mm
